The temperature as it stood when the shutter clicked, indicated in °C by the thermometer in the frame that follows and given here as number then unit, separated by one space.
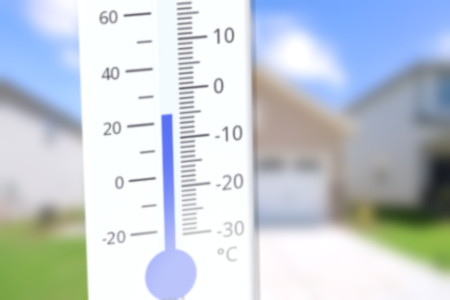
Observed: -5 °C
